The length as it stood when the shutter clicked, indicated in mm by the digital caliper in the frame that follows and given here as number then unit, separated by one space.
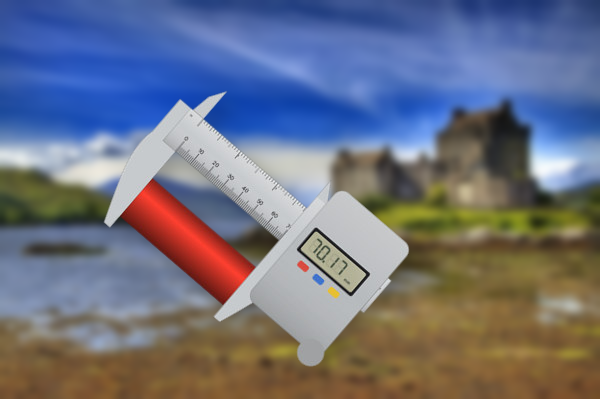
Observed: 70.17 mm
